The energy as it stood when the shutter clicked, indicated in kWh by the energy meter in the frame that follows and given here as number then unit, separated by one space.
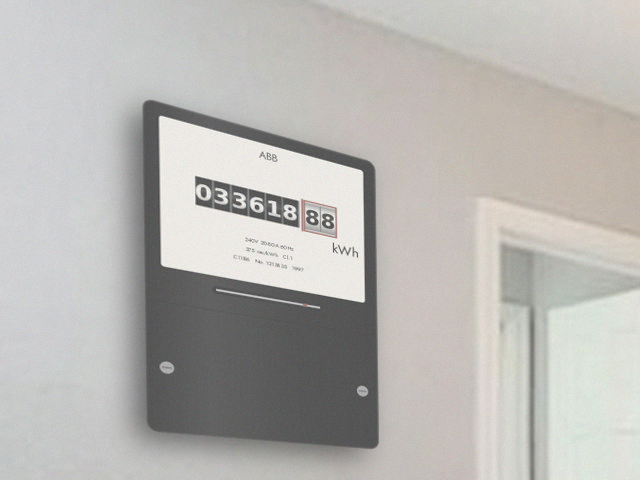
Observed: 33618.88 kWh
